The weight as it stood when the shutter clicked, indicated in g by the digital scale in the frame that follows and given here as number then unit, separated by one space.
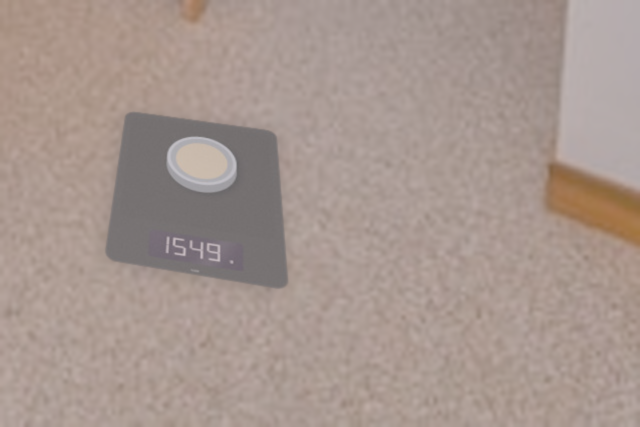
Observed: 1549 g
